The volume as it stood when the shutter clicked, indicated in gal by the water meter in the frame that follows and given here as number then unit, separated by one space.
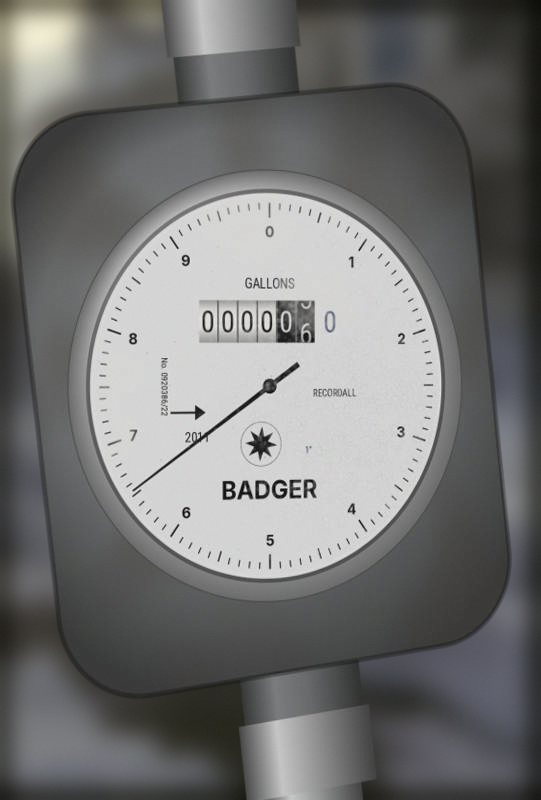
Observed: 56.5 gal
